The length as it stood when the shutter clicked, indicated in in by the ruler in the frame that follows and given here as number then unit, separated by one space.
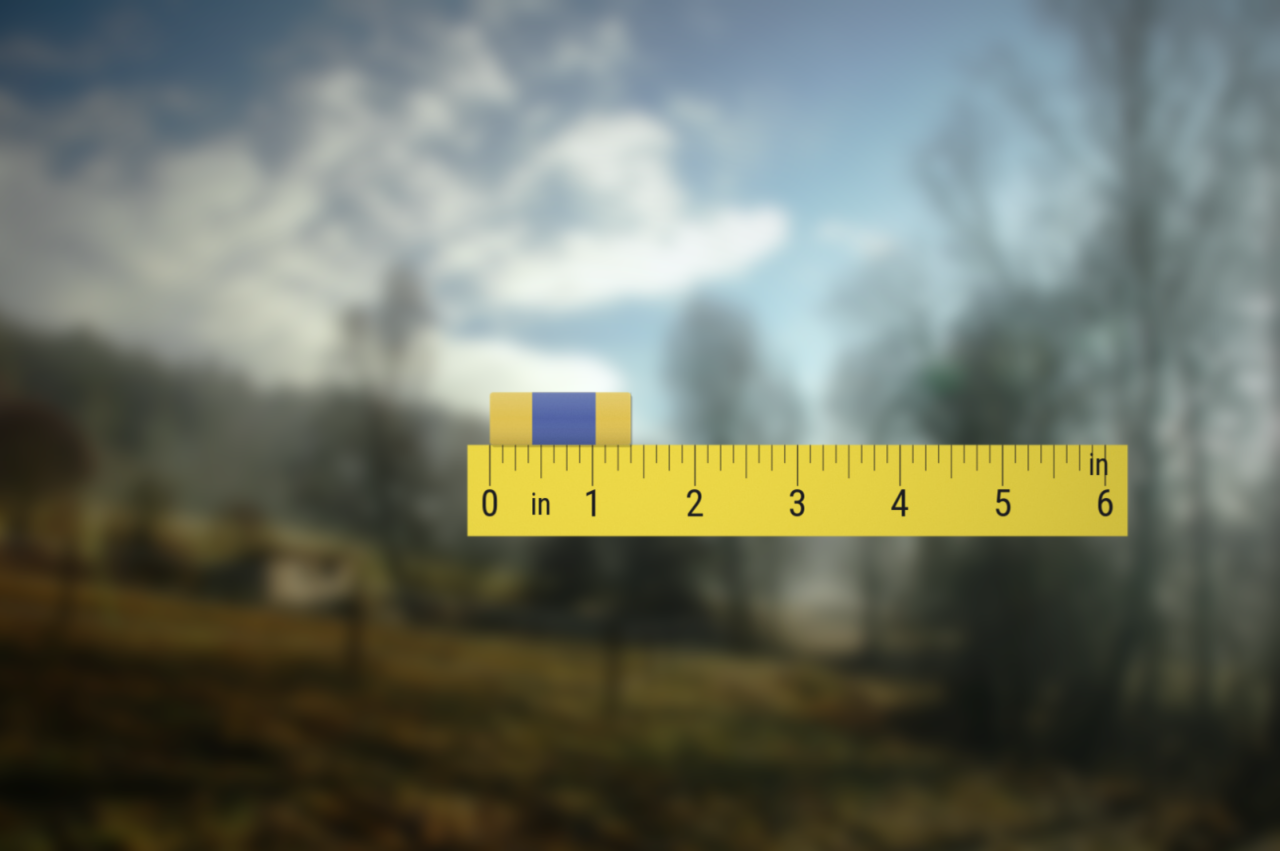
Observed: 1.375 in
